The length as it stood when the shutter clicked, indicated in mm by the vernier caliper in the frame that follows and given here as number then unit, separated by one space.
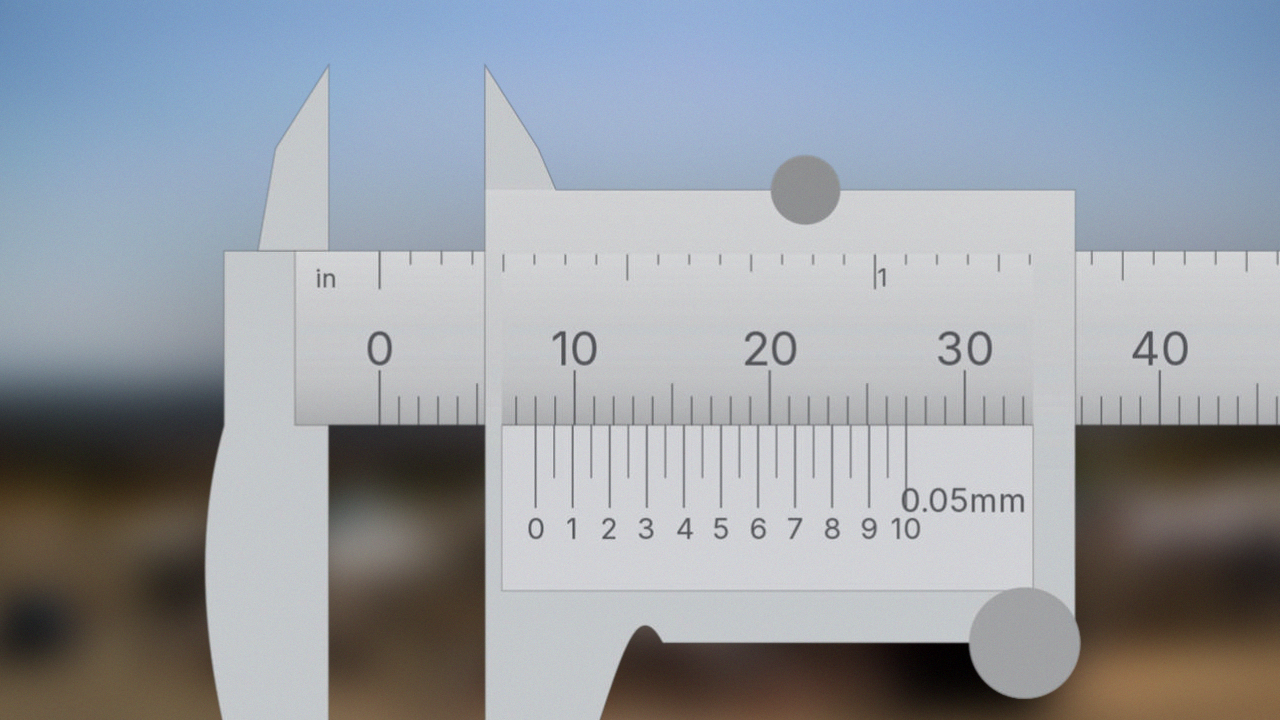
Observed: 8.0 mm
